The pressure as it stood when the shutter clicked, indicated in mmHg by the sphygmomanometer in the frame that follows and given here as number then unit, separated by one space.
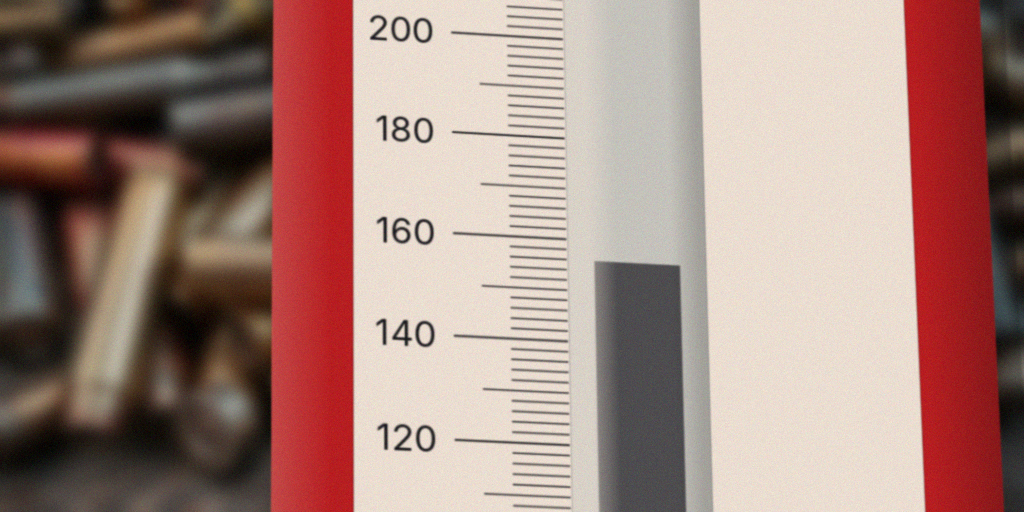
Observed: 156 mmHg
